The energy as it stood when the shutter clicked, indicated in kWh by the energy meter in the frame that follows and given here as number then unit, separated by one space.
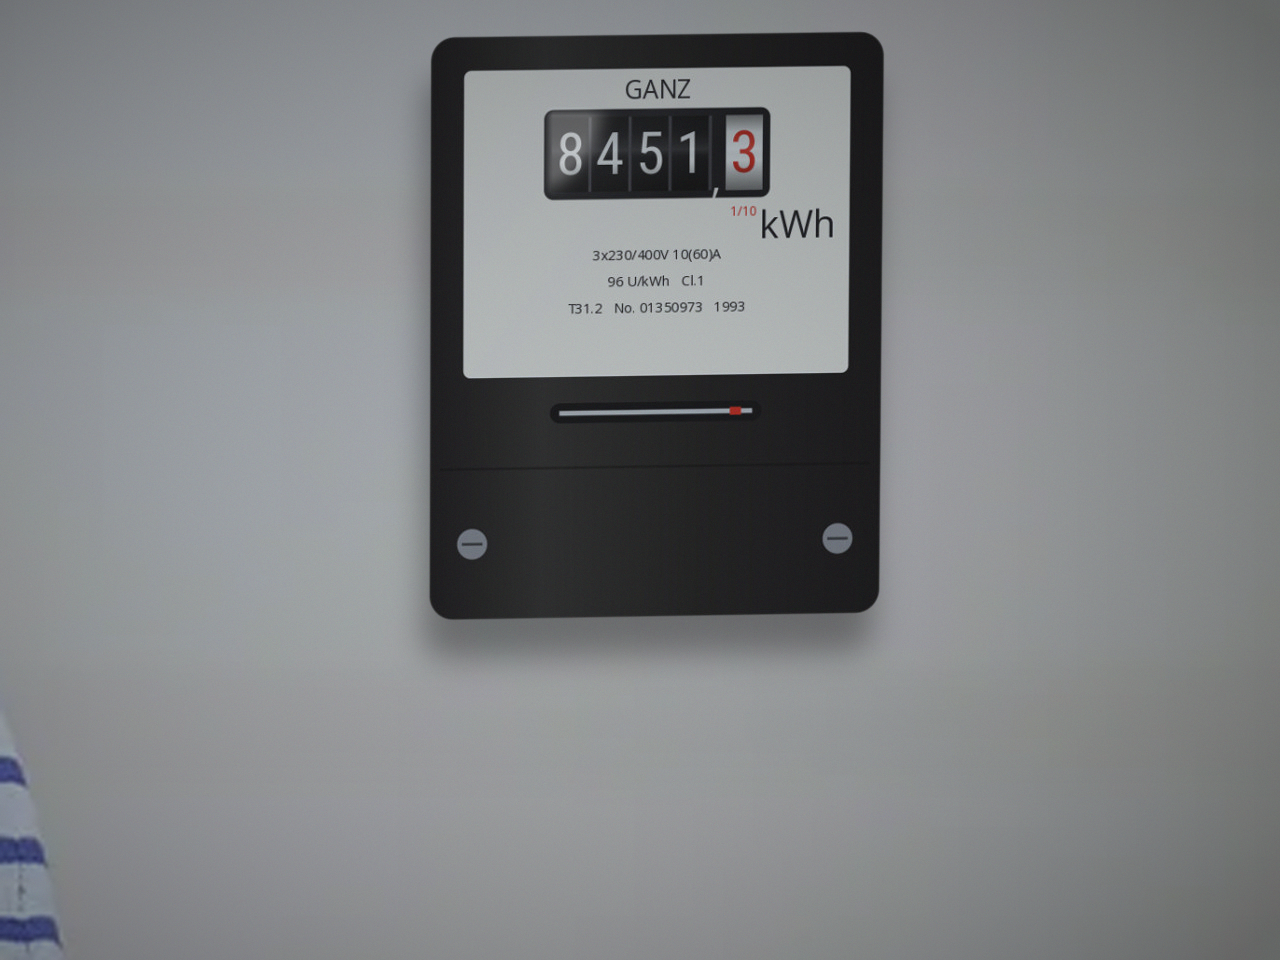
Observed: 8451.3 kWh
